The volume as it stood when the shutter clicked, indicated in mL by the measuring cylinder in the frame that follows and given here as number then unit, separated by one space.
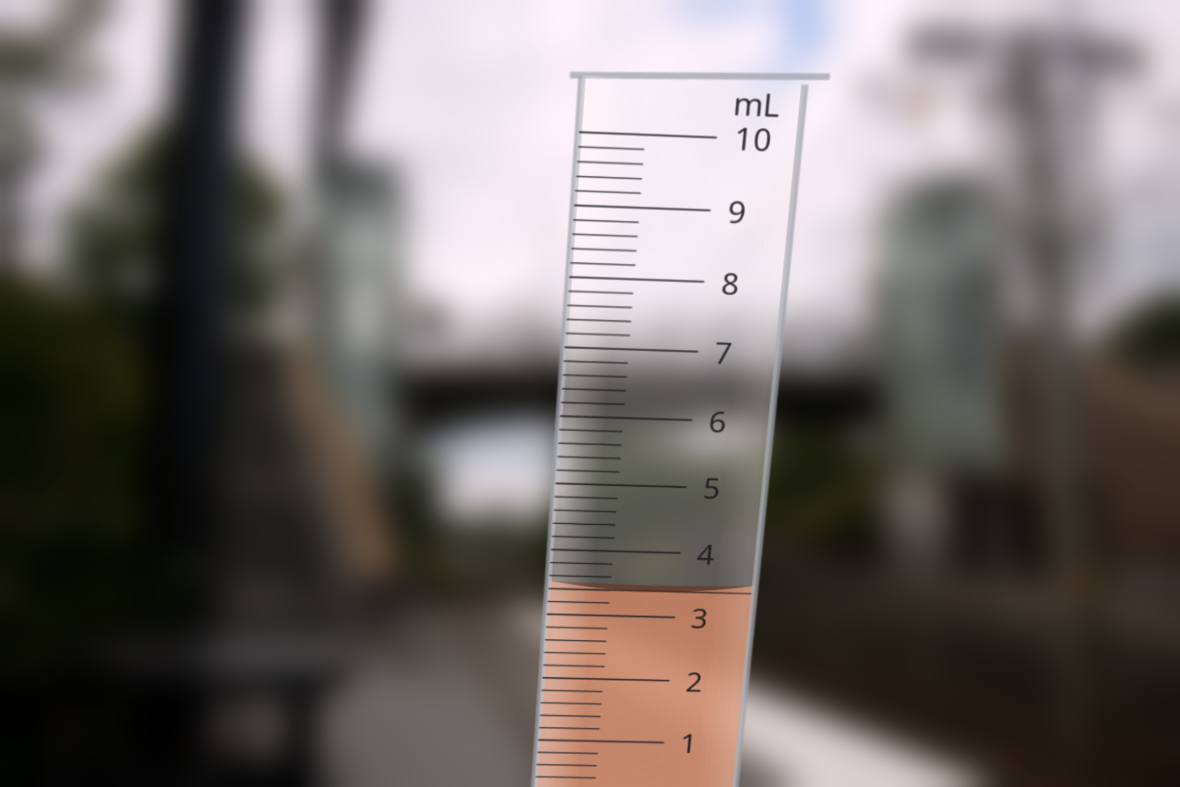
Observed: 3.4 mL
